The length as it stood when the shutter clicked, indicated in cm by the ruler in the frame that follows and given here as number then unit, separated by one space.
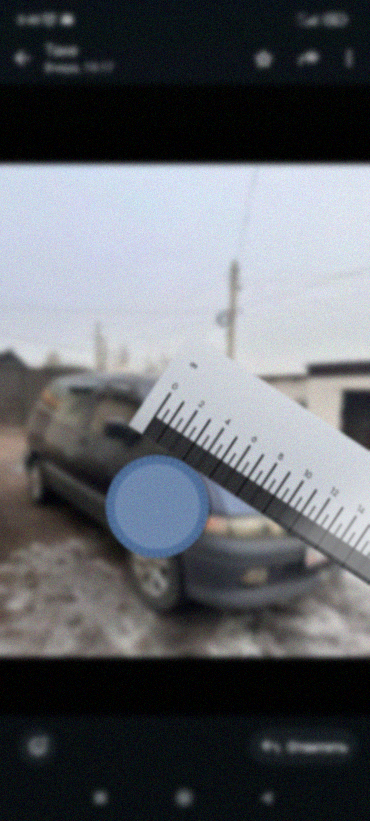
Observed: 6.5 cm
